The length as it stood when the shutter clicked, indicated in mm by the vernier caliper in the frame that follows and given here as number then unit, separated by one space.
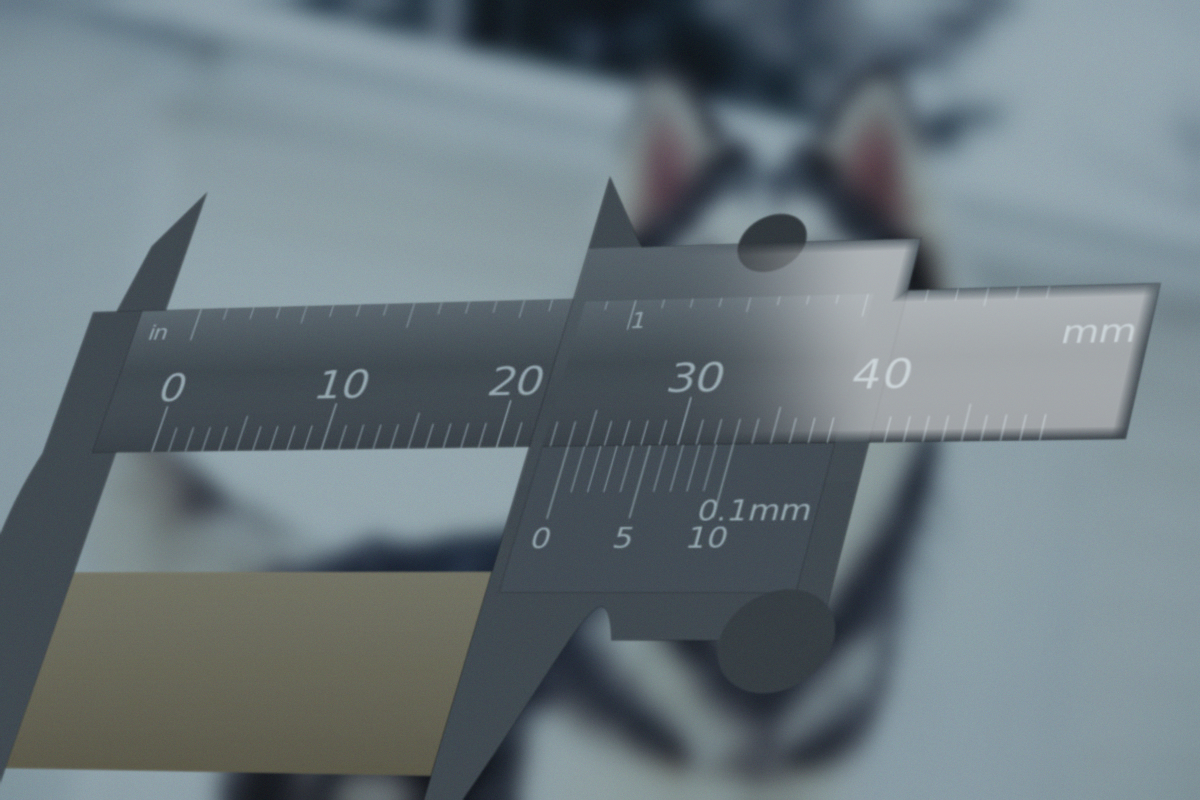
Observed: 24.0 mm
